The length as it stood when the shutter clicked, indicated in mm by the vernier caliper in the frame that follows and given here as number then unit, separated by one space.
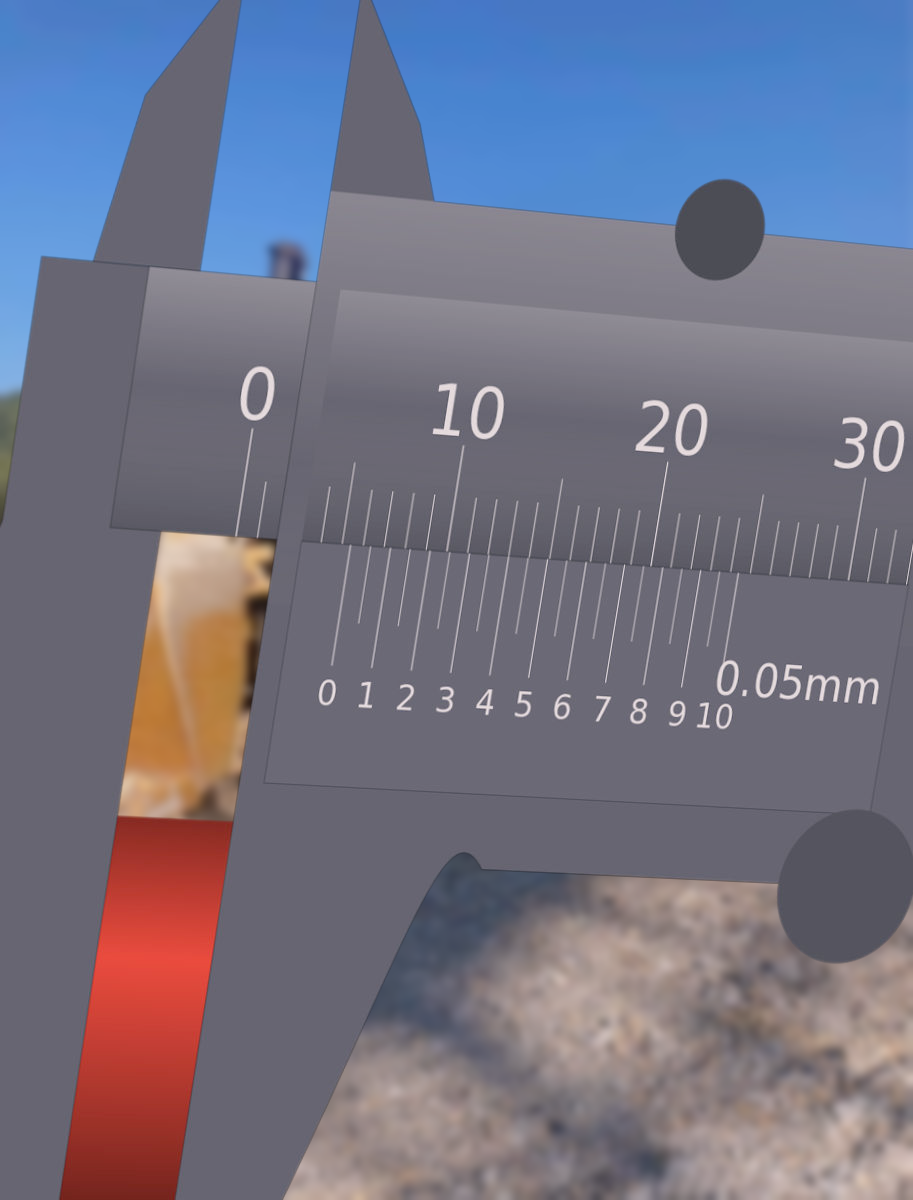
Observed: 5.4 mm
